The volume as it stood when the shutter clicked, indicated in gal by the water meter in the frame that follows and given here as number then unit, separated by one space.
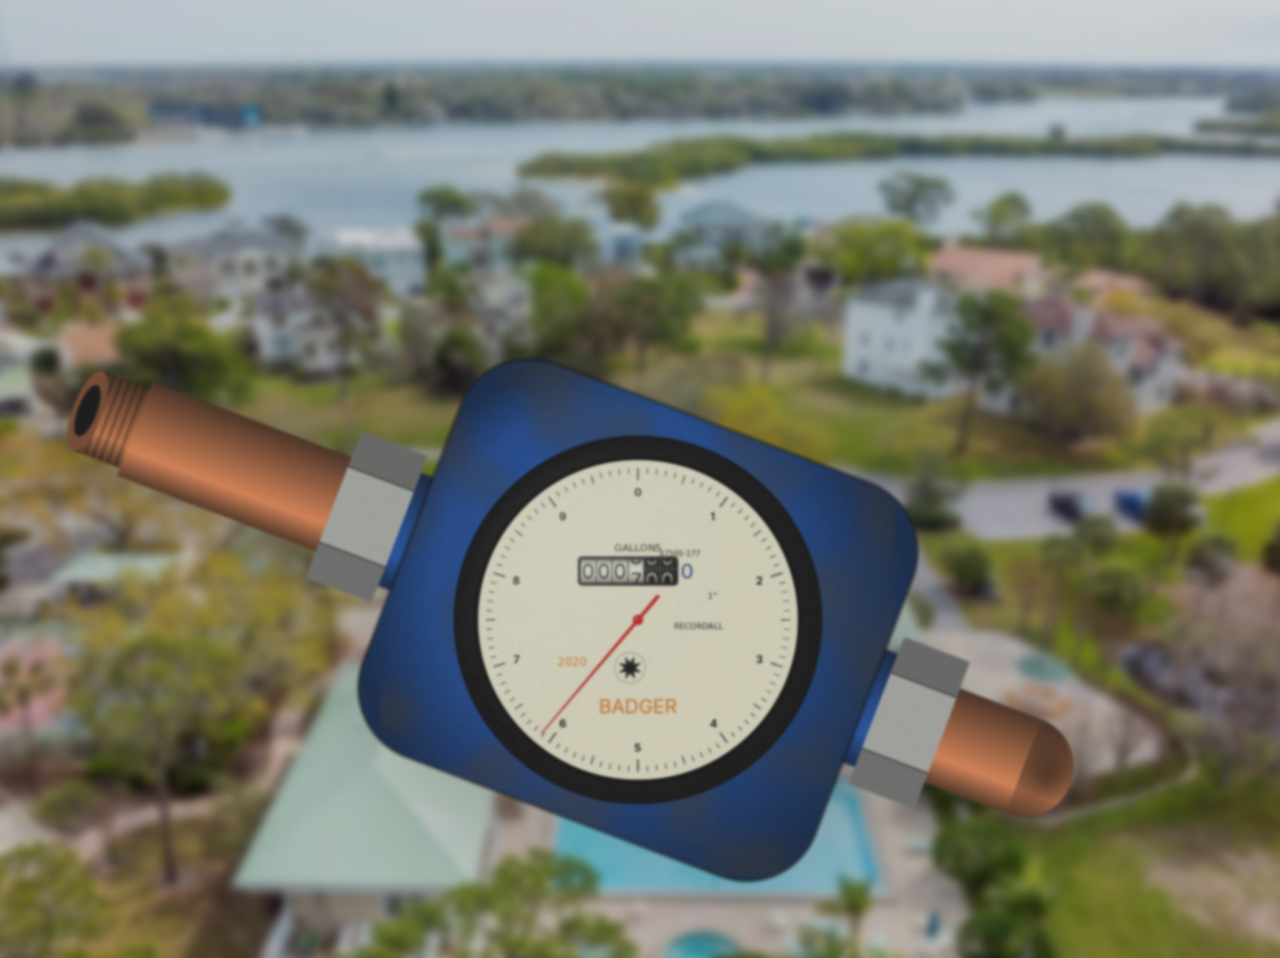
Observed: 6996.1 gal
